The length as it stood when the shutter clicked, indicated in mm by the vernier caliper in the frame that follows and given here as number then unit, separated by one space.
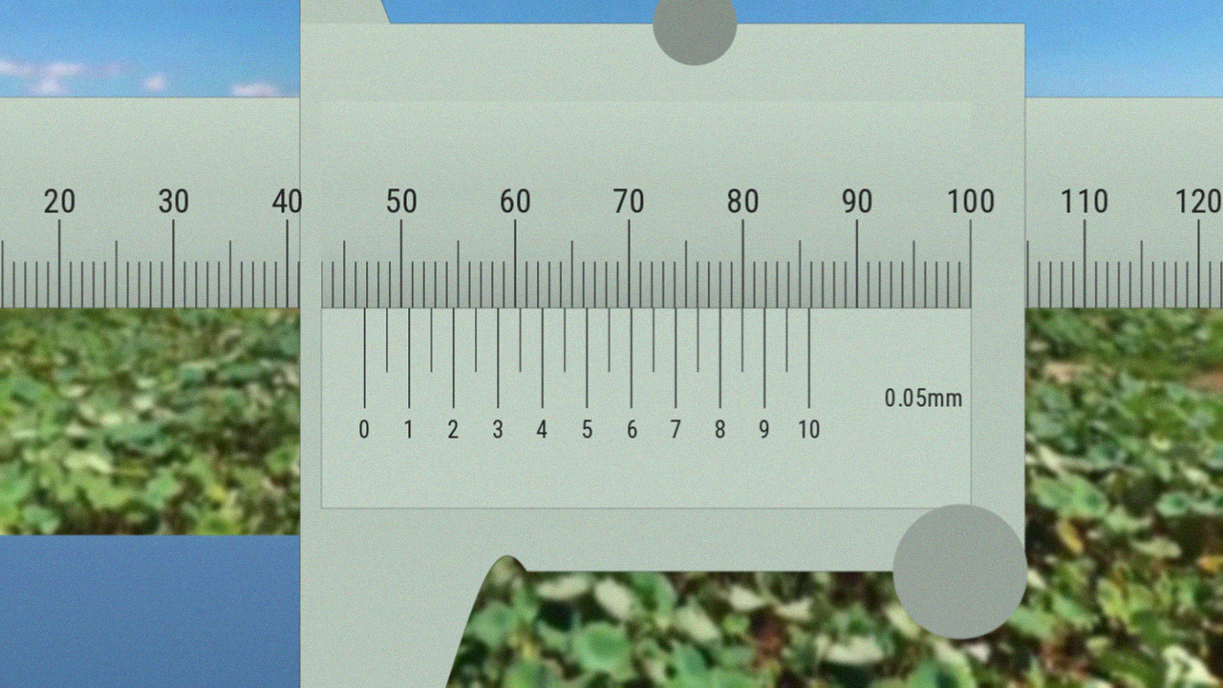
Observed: 46.8 mm
